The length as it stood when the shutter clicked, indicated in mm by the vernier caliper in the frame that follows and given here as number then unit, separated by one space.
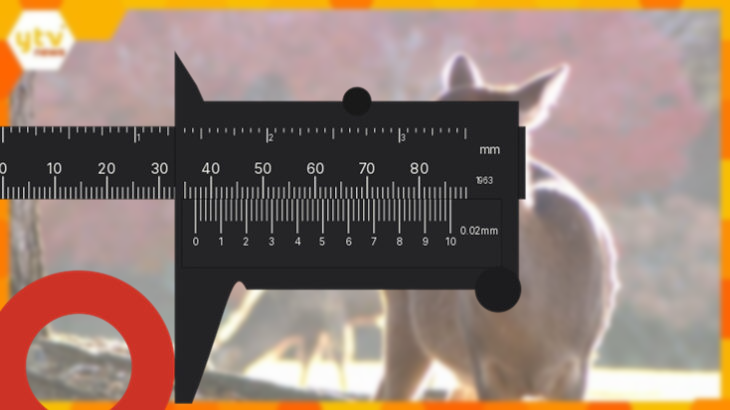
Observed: 37.0 mm
